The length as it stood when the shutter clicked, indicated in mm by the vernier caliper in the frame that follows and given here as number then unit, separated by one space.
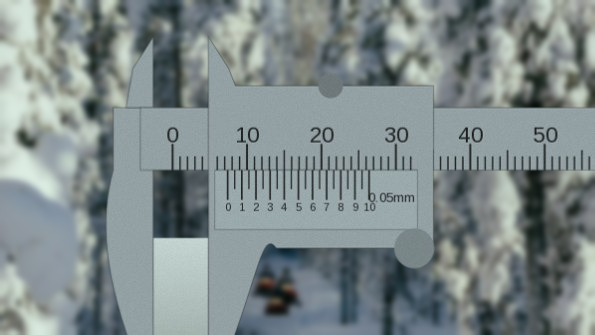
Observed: 7.4 mm
